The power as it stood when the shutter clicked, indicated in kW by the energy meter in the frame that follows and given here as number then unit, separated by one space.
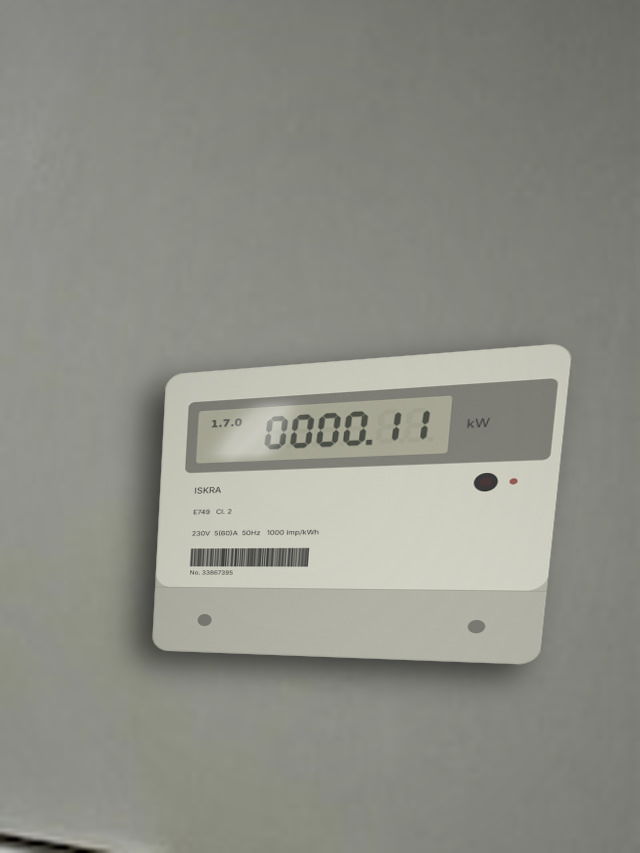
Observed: 0.11 kW
